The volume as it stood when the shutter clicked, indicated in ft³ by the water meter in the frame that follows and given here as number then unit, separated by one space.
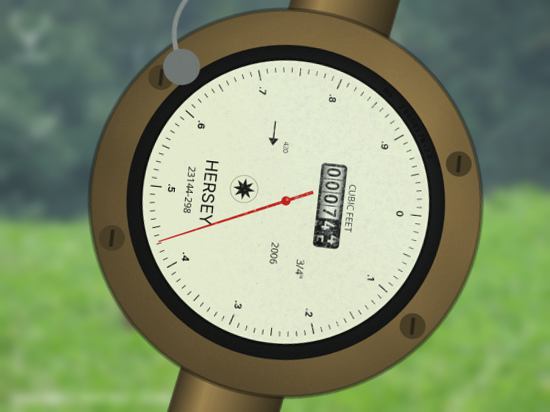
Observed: 744.43 ft³
